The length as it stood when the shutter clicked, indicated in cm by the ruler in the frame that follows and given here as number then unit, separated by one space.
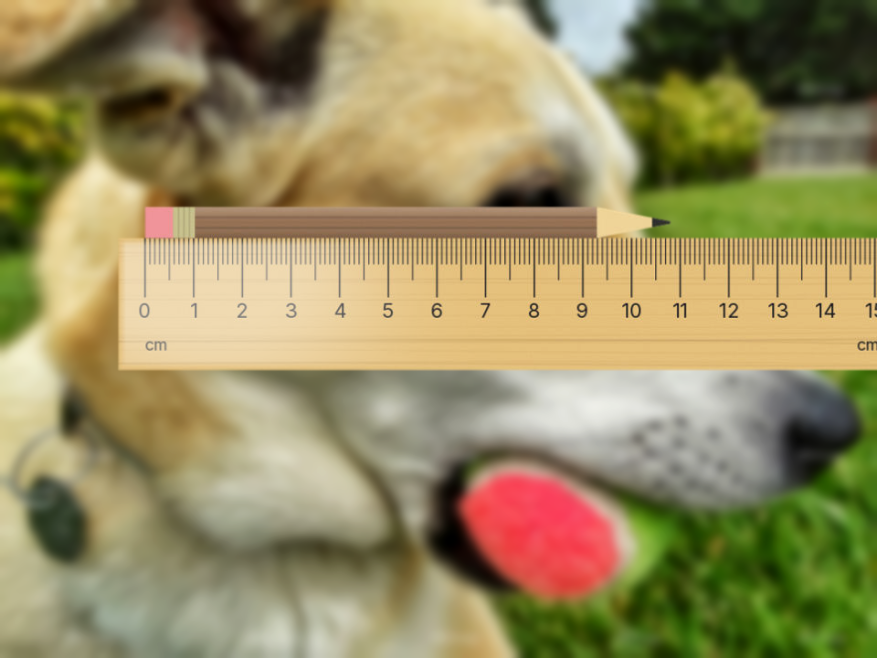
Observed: 10.8 cm
